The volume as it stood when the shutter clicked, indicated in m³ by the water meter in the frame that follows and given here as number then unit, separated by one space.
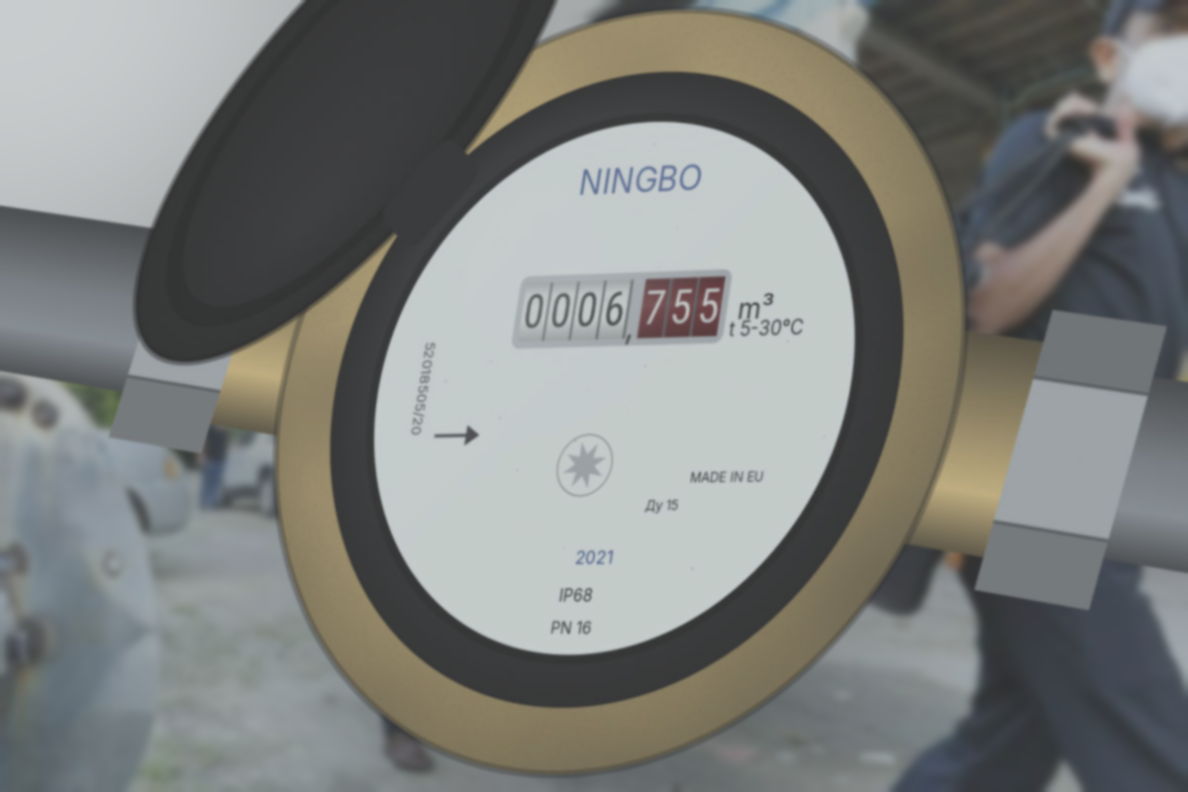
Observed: 6.755 m³
